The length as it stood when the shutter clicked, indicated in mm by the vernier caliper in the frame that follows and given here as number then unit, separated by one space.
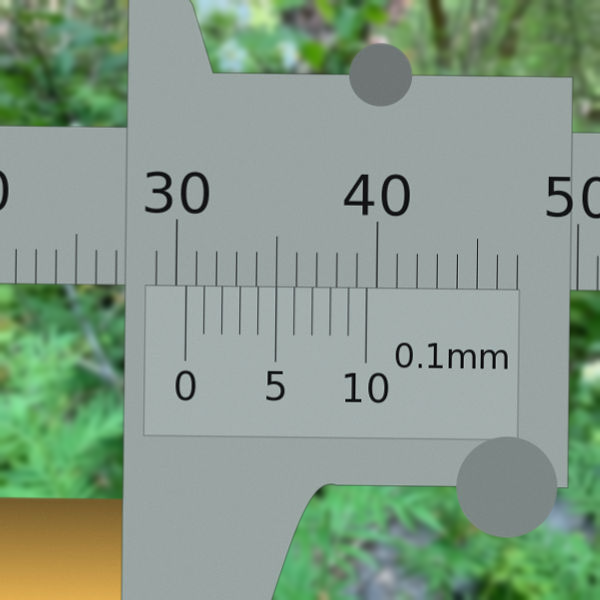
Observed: 30.5 mm
